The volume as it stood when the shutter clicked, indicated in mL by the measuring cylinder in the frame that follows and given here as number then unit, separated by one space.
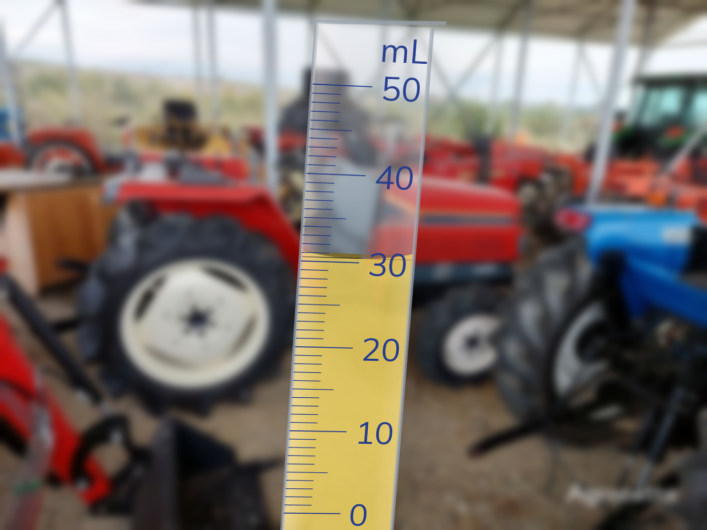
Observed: 30.5 mL
